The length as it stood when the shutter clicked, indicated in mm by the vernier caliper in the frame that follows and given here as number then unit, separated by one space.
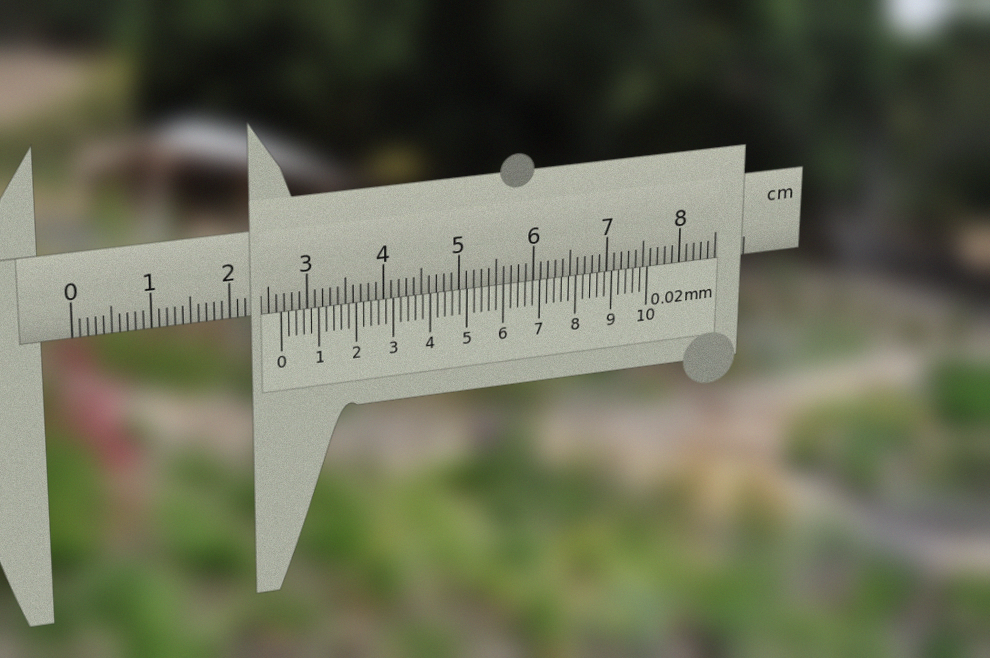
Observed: 26.6 mm
